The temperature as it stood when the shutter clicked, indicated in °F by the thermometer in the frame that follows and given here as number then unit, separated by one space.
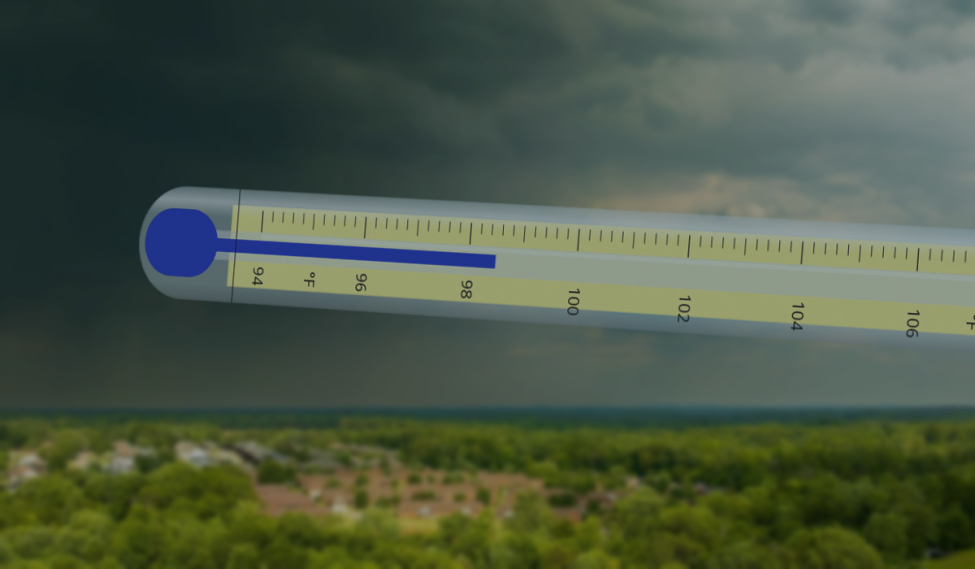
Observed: 98.5 °F
